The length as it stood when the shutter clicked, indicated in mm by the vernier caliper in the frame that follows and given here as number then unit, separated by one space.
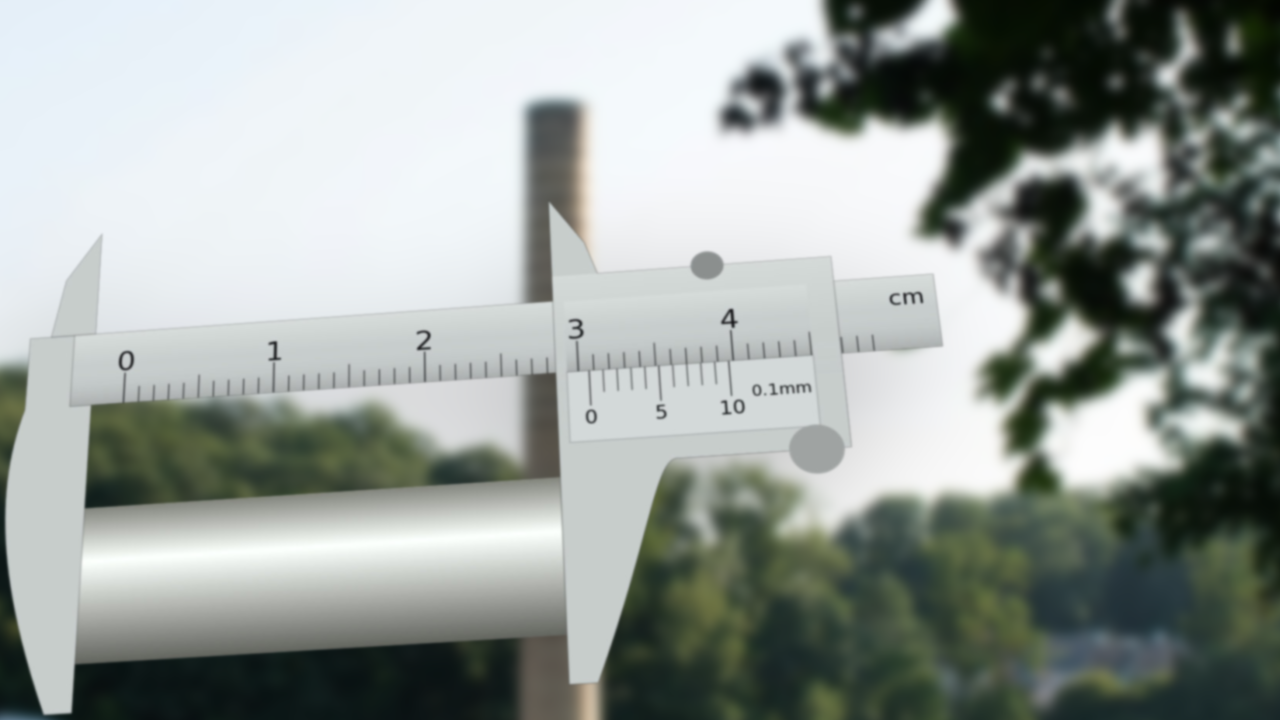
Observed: 30.7 mm
